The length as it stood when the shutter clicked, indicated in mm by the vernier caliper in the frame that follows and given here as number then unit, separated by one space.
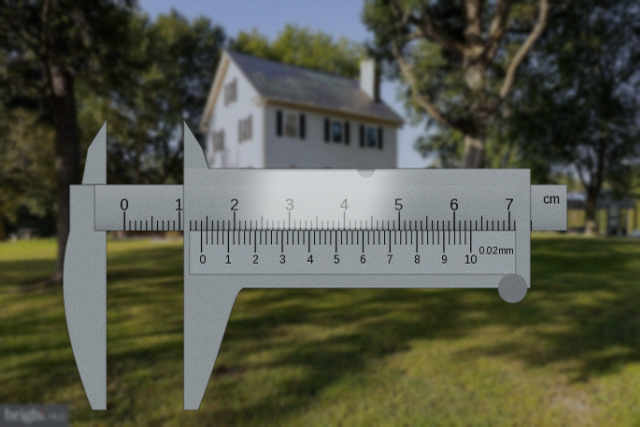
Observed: 14.0 mm
